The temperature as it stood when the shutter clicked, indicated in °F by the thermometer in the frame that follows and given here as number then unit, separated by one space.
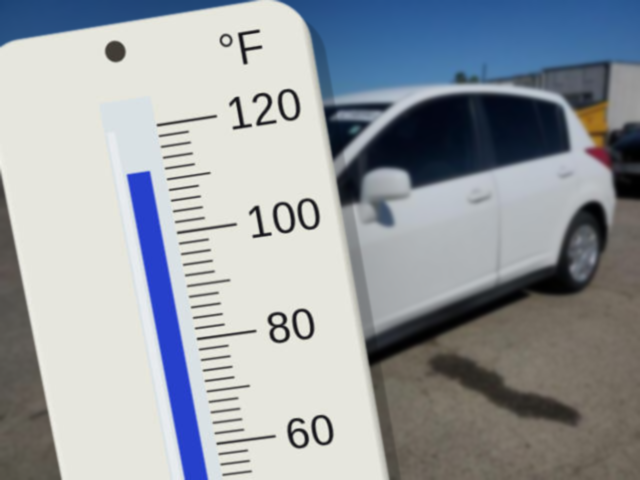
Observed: 112 °F
